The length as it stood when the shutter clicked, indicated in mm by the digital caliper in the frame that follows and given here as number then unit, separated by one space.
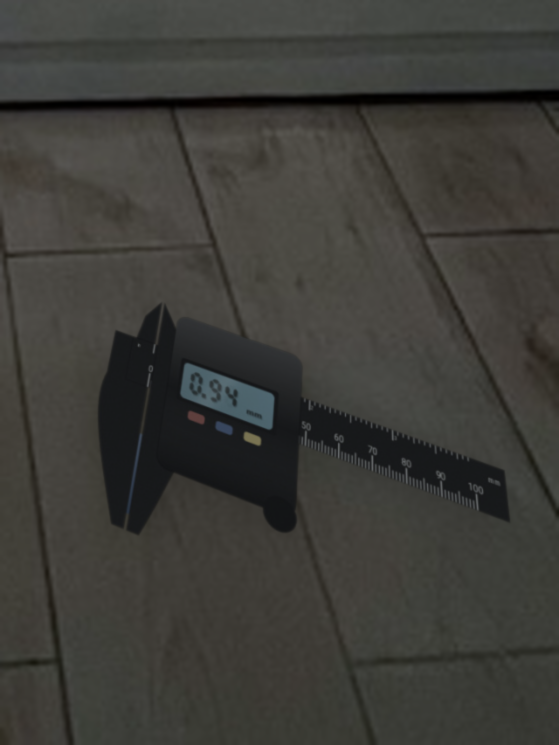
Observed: 0.94 mm
